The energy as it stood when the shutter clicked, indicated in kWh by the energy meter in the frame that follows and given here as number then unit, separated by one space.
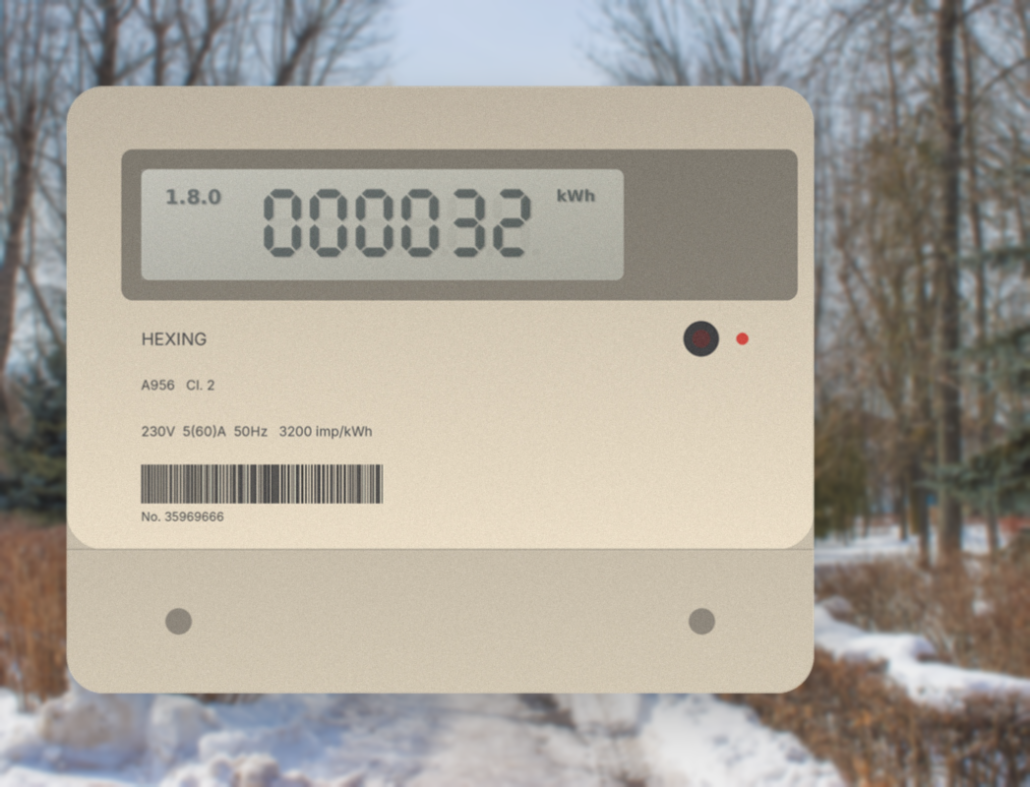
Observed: 32 kWh
